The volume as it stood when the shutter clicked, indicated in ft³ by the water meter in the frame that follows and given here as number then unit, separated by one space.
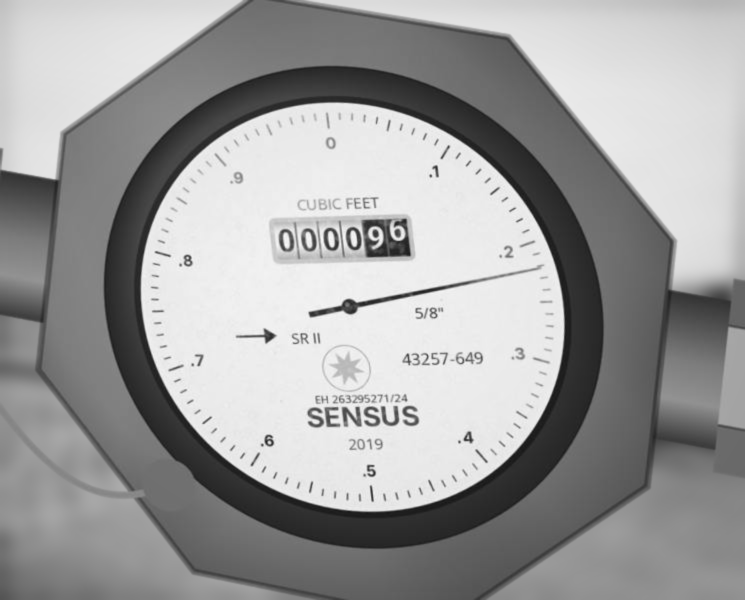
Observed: 96.22 ft³
